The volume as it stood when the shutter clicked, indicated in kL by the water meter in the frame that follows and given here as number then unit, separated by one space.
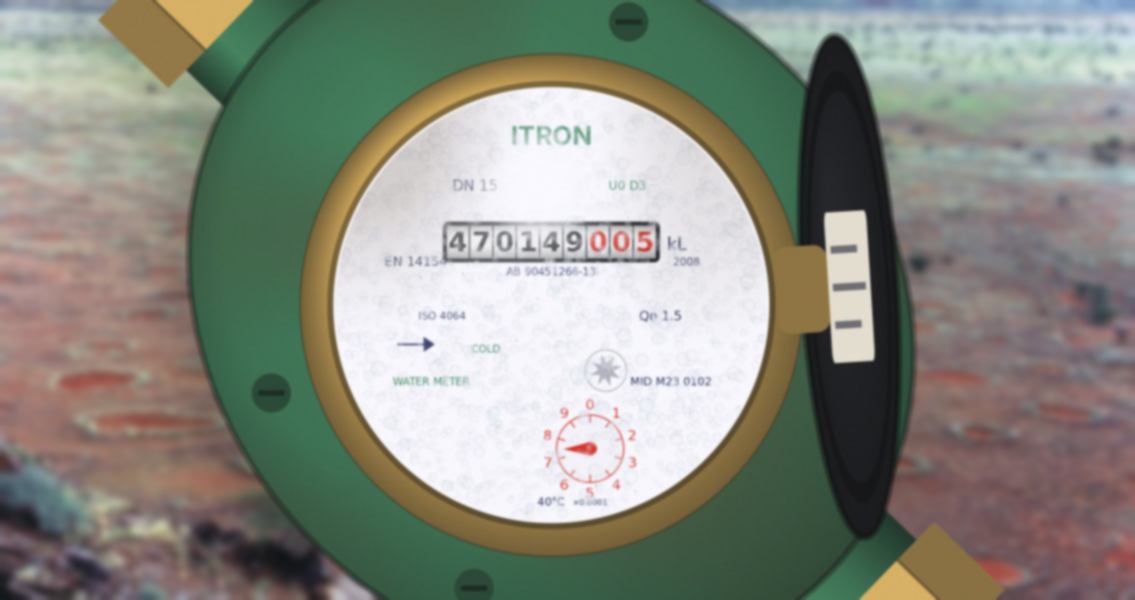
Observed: 470149.0057 kL
